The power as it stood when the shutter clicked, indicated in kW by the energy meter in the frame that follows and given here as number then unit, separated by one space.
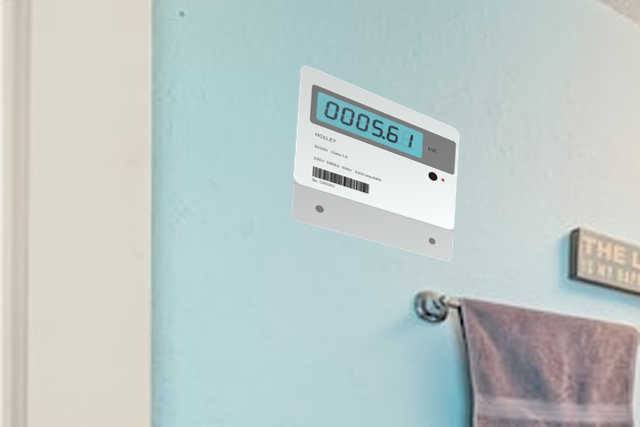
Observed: 5.61 kW
